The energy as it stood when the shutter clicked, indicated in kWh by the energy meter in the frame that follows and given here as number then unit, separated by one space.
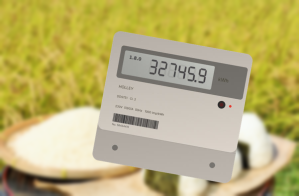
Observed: 32745.9 kWh
